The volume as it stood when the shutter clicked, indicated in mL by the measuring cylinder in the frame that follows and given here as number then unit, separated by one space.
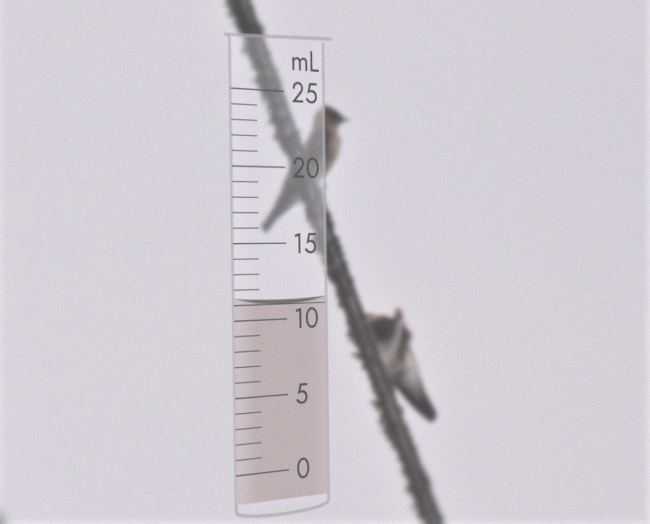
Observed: 11 mL
